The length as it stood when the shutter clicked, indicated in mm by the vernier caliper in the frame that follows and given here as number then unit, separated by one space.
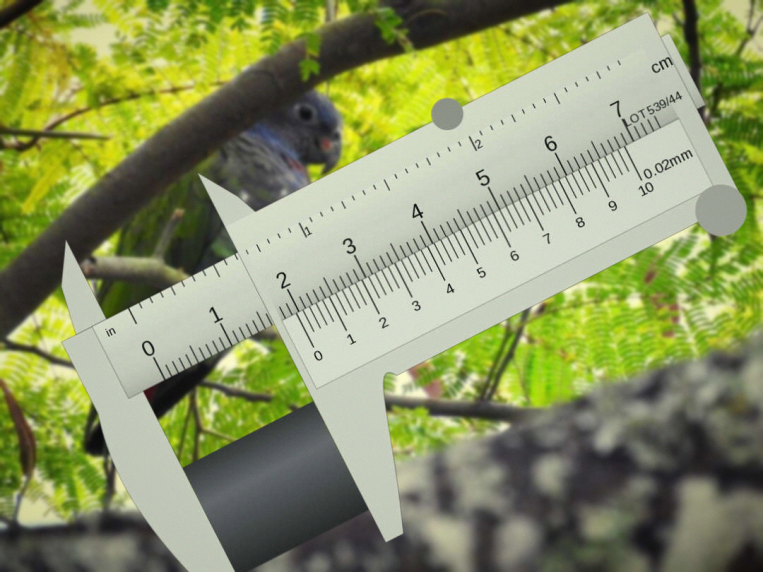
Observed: 19.6 mm
